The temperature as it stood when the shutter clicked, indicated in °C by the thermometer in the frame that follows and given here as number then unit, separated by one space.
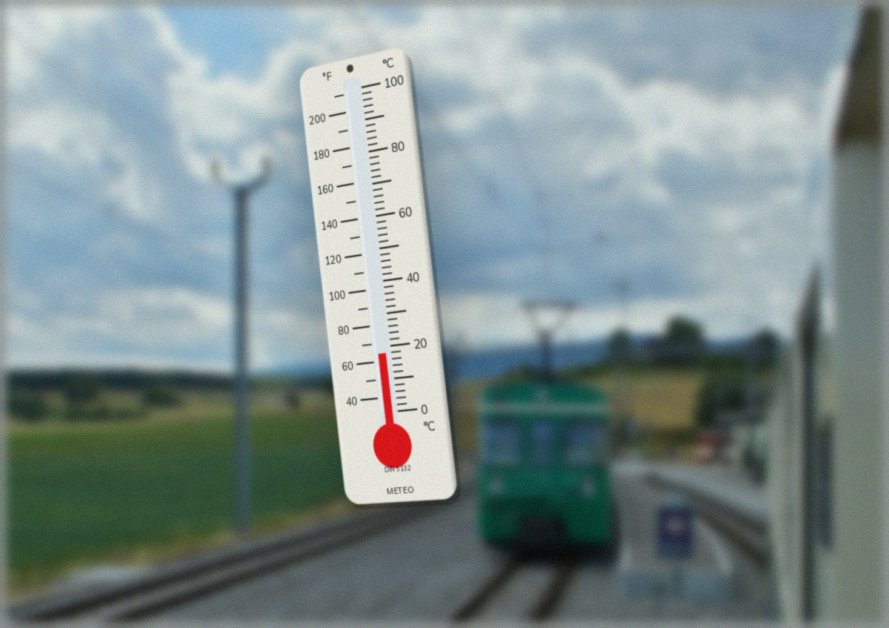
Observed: 18 °C
